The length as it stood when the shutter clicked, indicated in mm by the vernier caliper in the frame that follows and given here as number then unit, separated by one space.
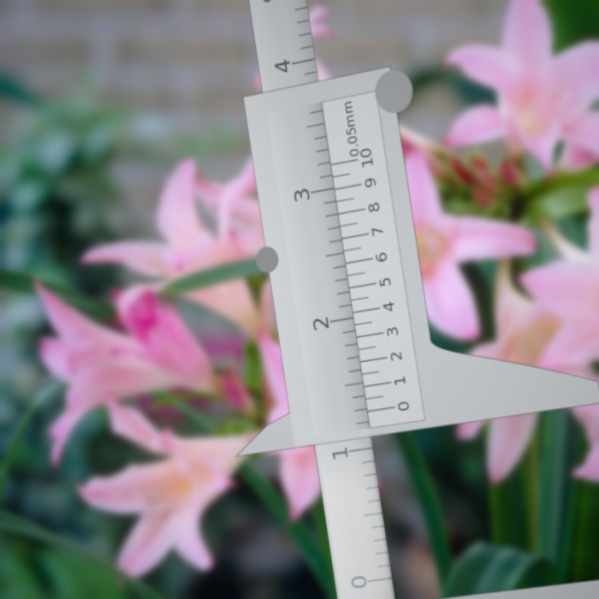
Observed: 12.8 mm
